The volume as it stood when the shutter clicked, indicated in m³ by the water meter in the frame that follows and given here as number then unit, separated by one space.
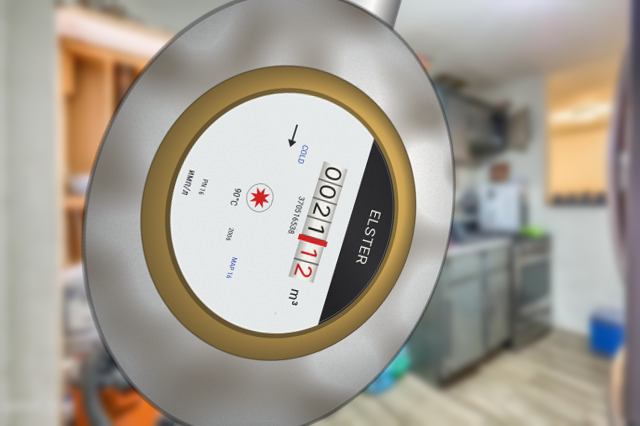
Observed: 21.12 m³
